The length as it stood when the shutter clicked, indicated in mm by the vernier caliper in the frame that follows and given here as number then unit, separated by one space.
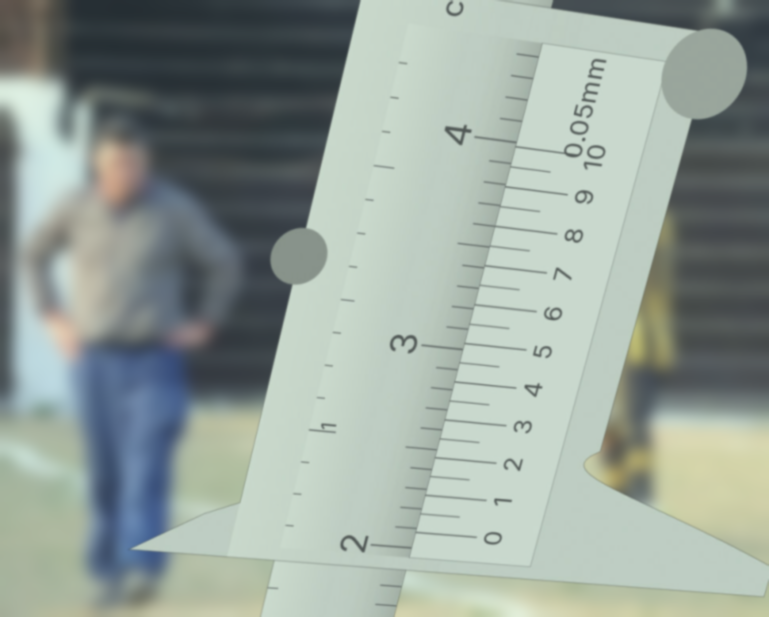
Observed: 20.8 mm
